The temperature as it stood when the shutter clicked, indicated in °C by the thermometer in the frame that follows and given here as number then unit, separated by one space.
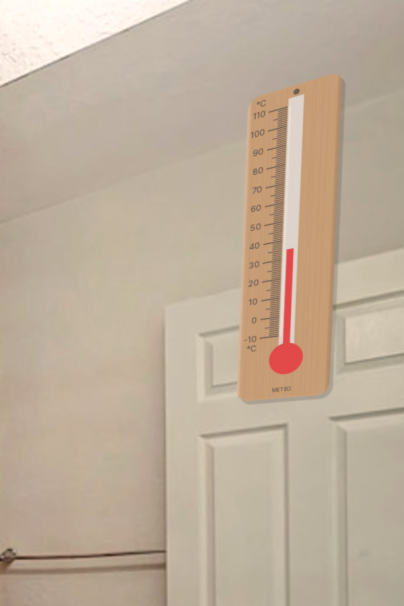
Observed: 35 °C
